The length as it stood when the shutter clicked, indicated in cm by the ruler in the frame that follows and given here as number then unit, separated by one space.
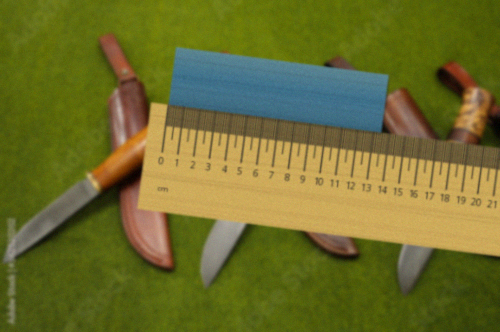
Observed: 13.5 cm
